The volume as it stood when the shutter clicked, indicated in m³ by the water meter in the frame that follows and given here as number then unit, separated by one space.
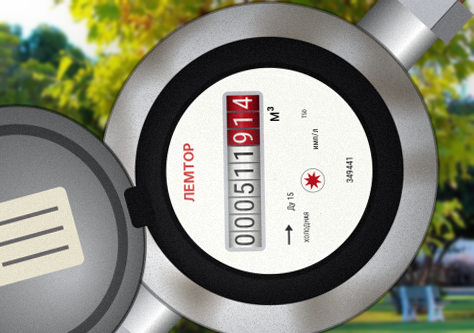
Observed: 511.914 m³
